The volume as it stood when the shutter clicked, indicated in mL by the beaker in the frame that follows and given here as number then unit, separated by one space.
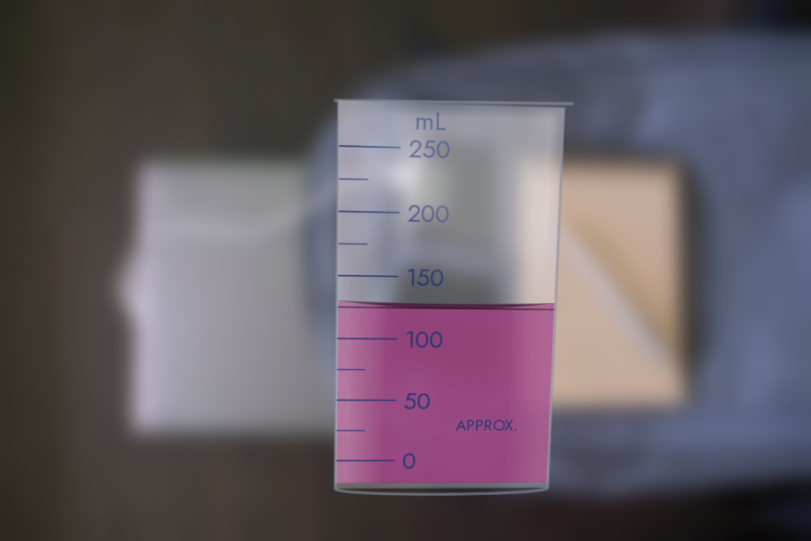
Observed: 125 mL
